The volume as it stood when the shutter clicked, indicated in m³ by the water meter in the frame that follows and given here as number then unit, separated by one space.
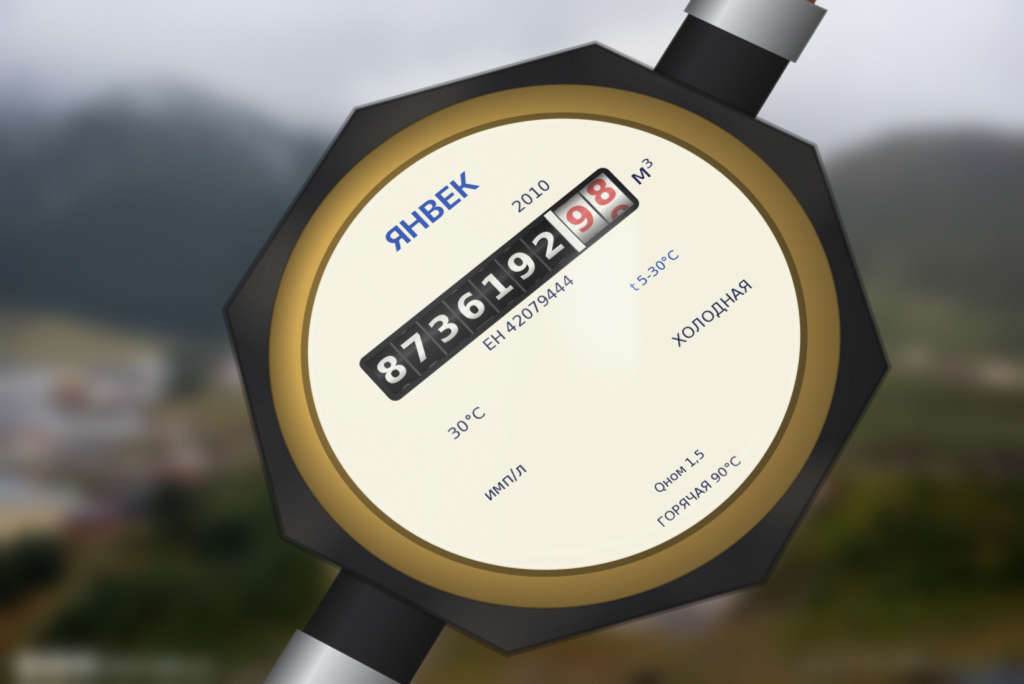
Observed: 8736192.98 m³
